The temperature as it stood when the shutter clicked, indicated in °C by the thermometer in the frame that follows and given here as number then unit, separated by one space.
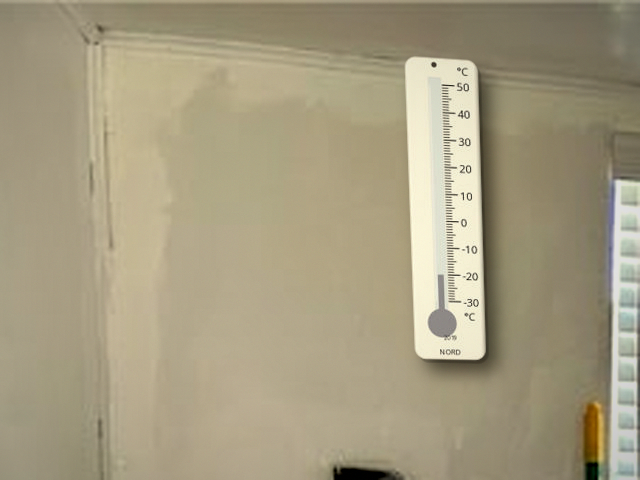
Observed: -20 °C
